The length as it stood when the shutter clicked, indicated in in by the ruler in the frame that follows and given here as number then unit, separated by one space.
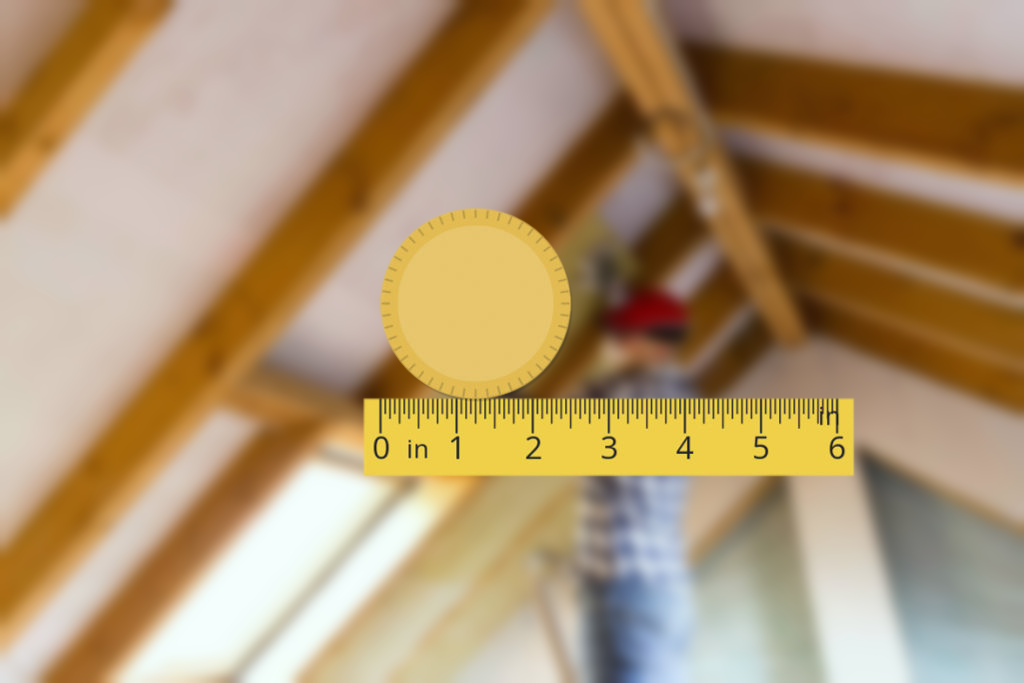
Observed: 2.5 in
